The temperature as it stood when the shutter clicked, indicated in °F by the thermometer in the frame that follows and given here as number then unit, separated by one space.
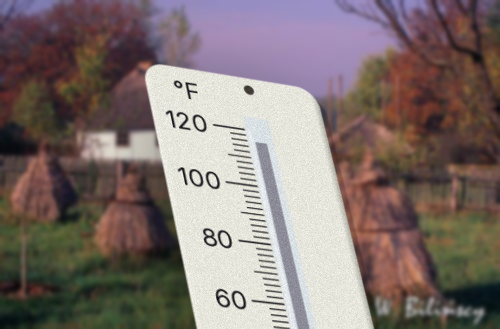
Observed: 116 °F
